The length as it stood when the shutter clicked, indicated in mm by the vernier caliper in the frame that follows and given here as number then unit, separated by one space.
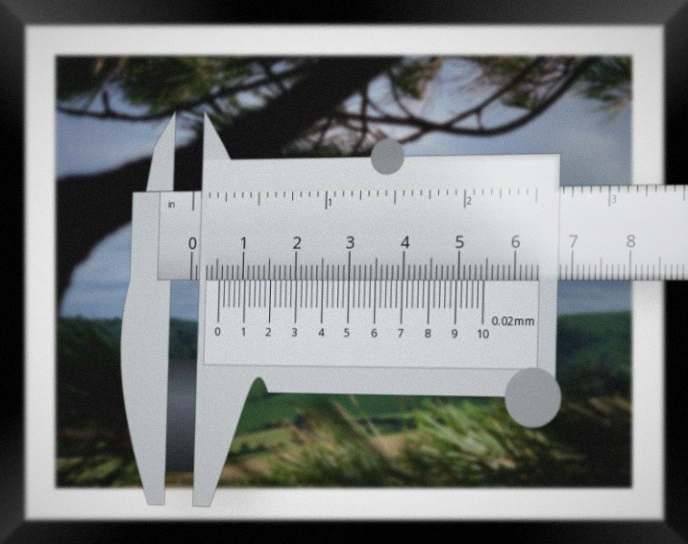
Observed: 5.5 mm
